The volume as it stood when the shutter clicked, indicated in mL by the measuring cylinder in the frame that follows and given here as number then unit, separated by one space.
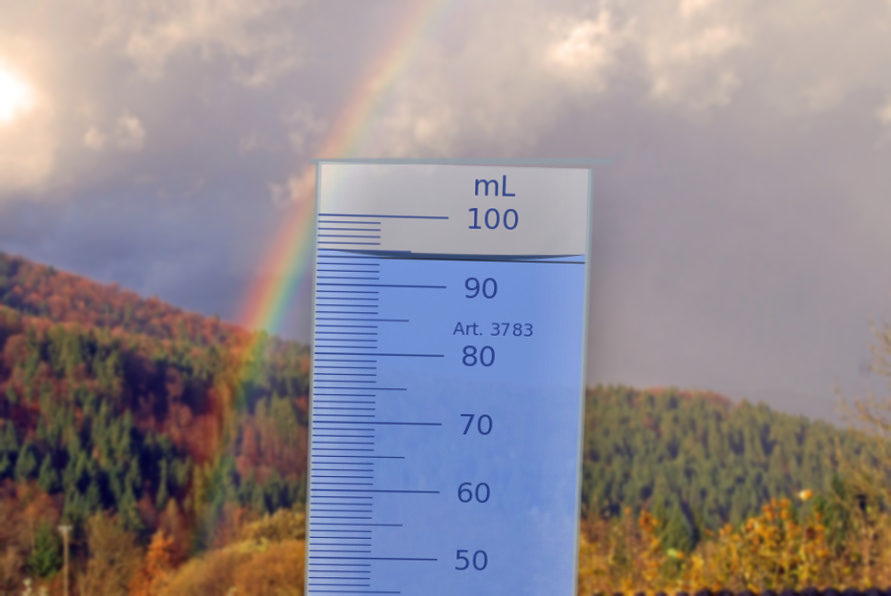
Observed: 94 mL
